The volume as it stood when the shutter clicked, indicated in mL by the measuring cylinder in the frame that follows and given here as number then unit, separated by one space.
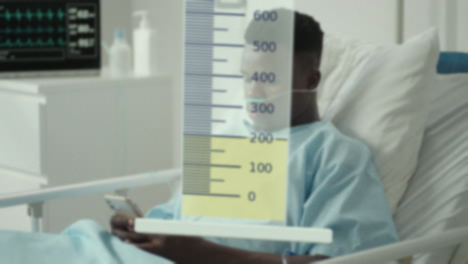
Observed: 200 mL
